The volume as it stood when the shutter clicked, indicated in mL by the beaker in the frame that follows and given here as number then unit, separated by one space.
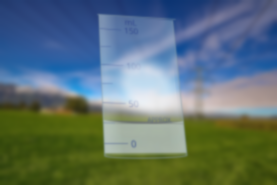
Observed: 25 mL
